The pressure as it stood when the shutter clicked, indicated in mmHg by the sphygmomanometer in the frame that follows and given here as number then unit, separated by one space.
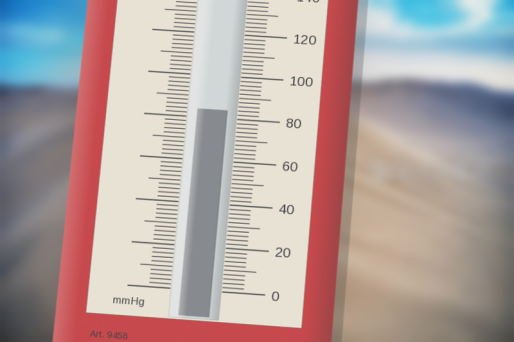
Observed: 84 mmHg
